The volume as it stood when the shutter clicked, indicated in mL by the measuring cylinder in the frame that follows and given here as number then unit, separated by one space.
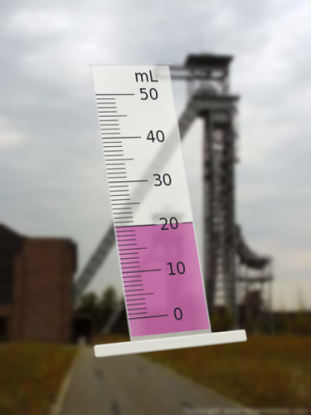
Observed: 20 mL
